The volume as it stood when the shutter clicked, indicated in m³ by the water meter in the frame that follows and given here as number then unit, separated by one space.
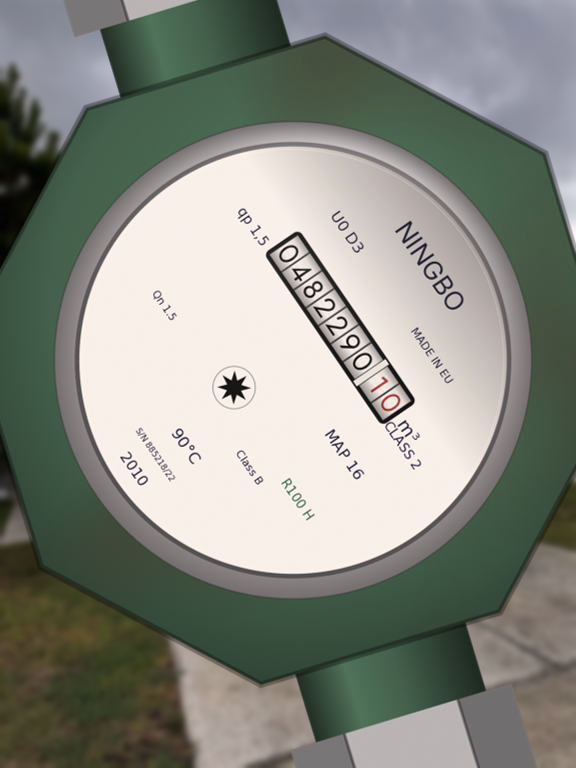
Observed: 482290.10 m³
